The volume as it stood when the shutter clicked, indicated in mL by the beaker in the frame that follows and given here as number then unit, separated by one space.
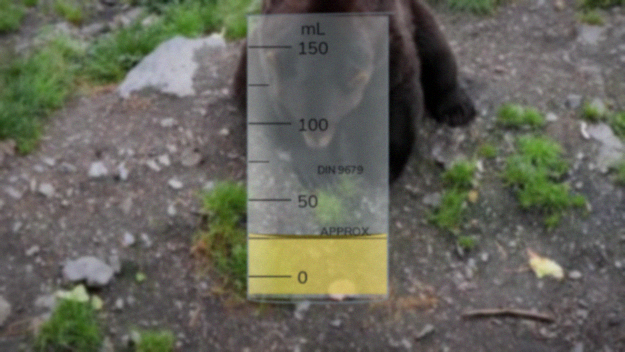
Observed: 25 mL
